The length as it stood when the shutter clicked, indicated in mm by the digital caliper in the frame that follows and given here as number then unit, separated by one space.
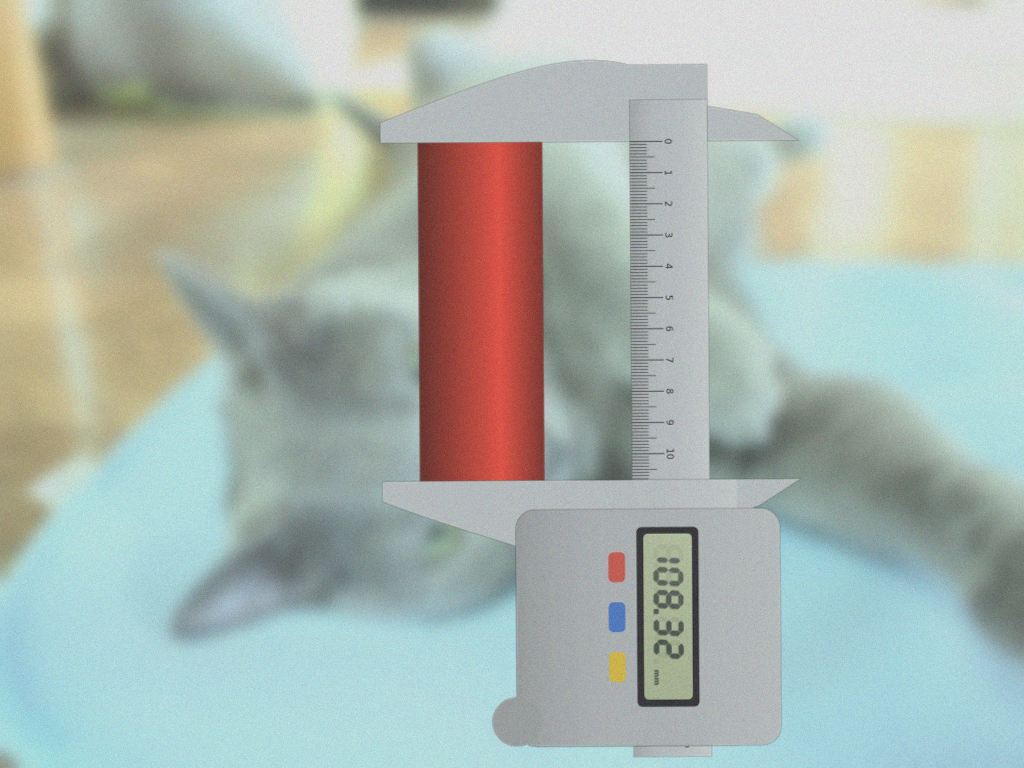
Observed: 108.32 mm
